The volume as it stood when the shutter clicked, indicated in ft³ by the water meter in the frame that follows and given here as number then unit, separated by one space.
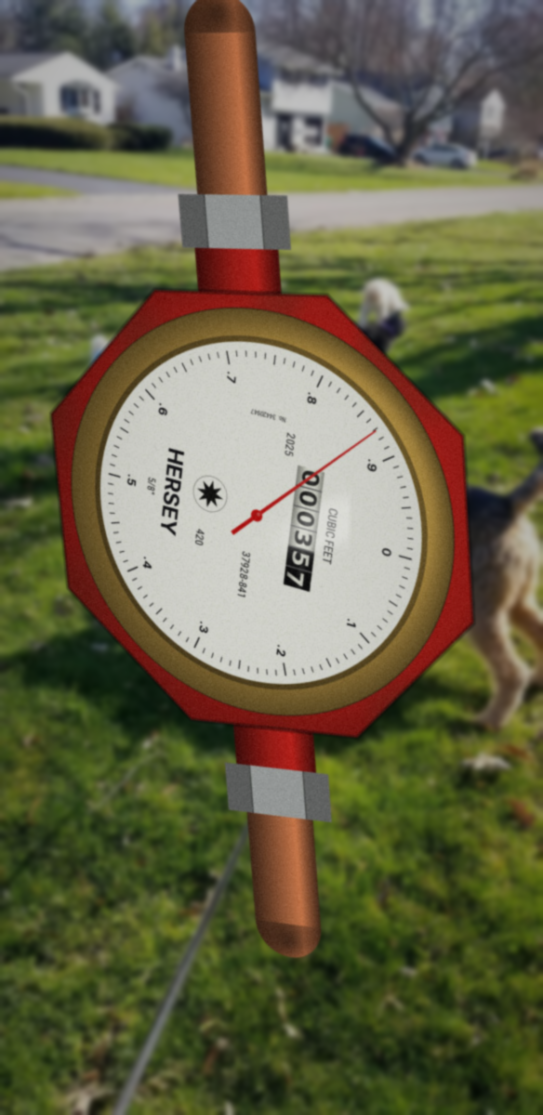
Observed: 356.87 ft³
